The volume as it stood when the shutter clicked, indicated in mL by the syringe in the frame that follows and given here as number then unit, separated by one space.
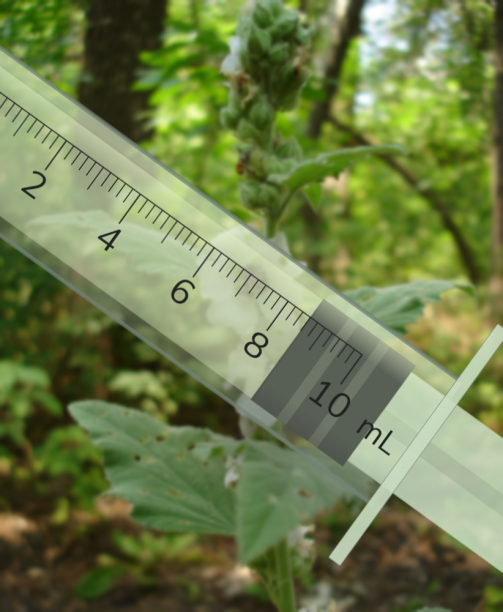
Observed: 8.6 mL
